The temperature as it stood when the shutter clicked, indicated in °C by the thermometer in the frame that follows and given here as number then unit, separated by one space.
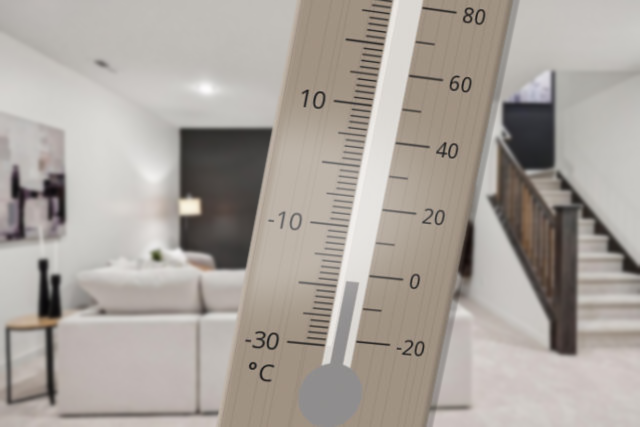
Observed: -19 °C
